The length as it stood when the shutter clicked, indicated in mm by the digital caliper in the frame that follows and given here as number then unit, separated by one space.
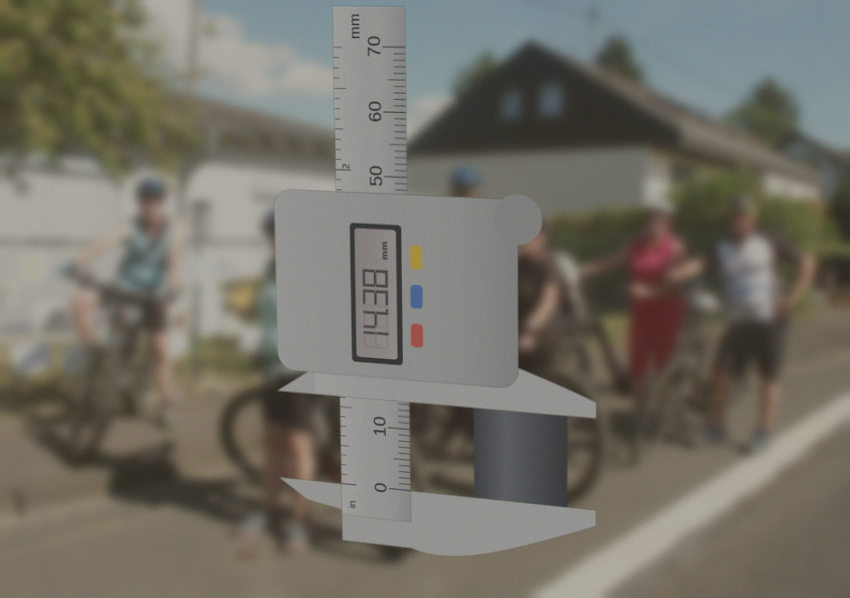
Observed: 14.38 mm
